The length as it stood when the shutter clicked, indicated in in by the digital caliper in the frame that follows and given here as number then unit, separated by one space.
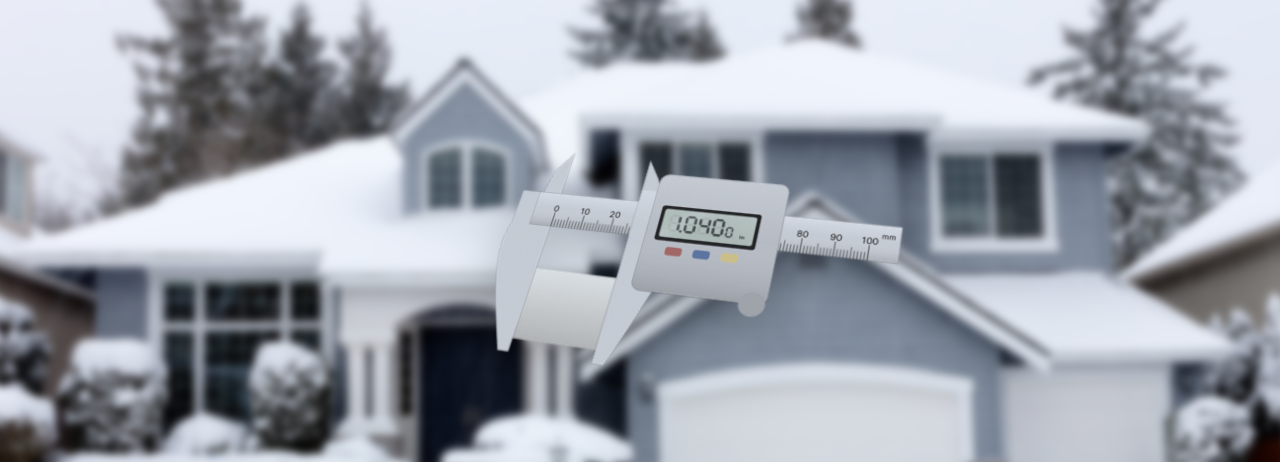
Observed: 1.0400 in
